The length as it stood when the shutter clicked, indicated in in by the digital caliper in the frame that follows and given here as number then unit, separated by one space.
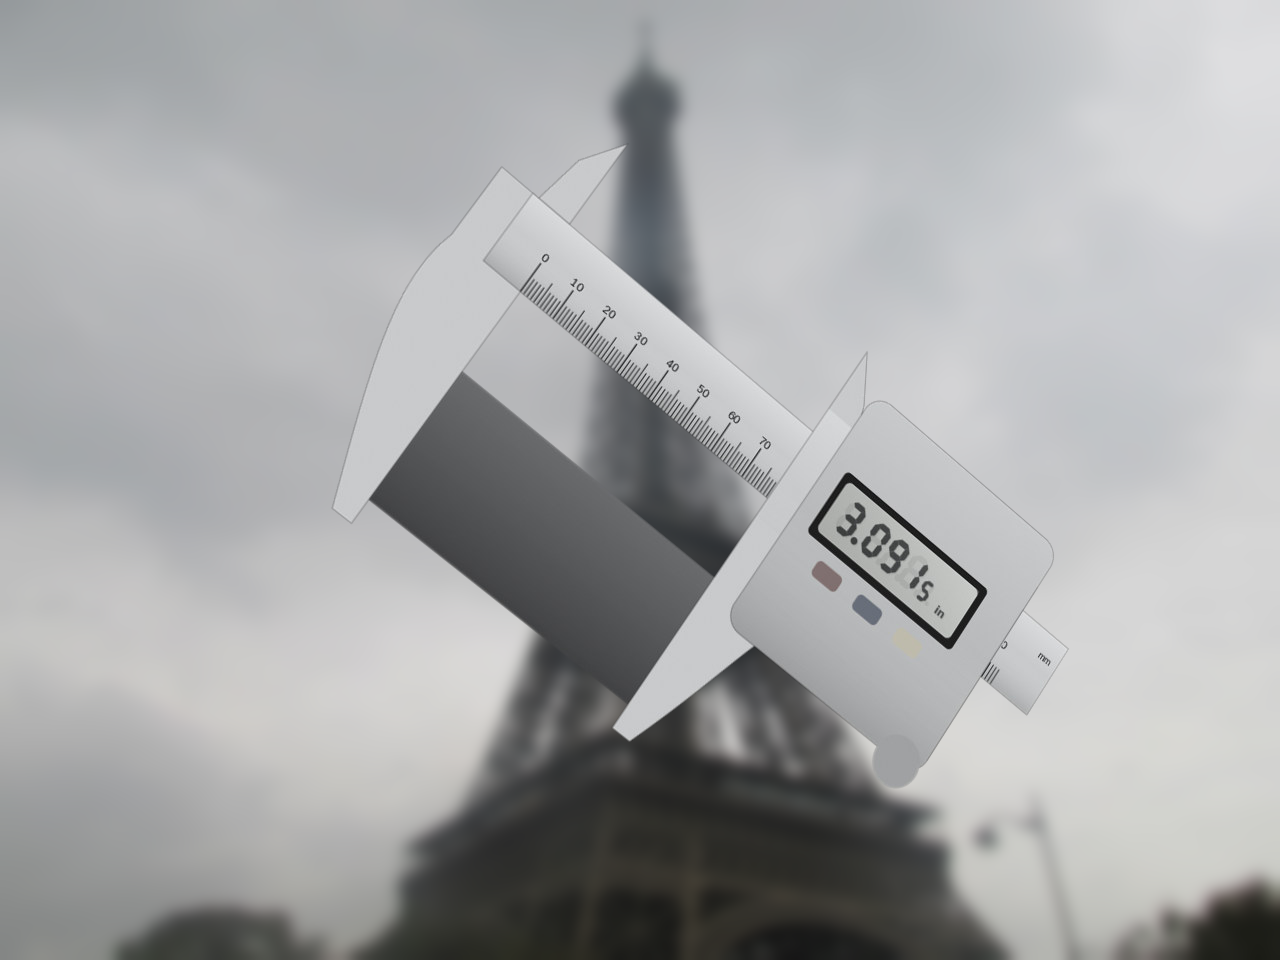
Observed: 3.0915 in
